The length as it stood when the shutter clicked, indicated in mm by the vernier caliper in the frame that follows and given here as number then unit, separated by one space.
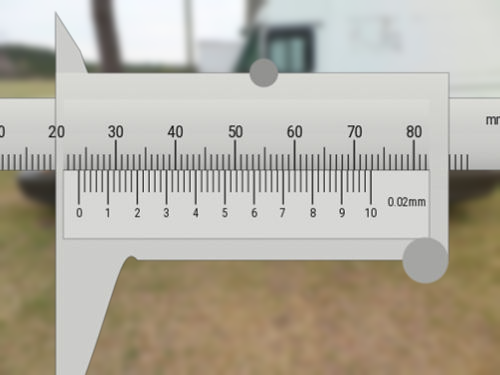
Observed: 23.8 mm
